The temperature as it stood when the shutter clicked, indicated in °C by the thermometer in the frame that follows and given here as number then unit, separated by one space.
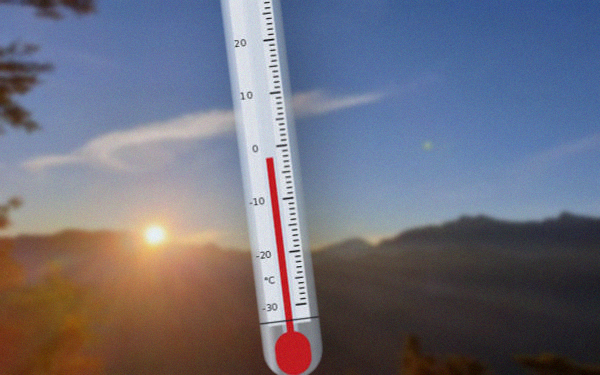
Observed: -2 °C
